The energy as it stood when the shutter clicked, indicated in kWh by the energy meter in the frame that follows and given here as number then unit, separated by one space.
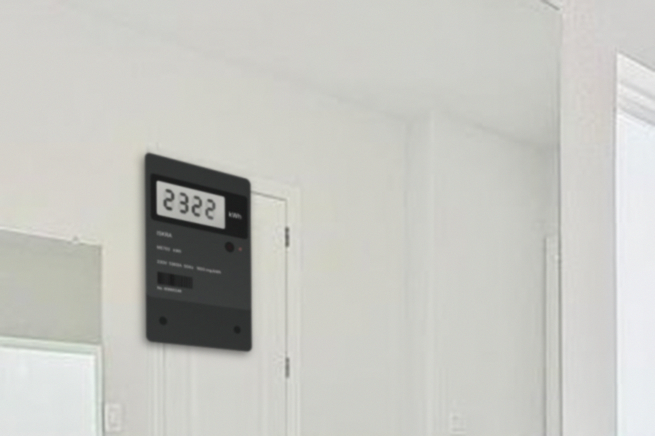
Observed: 2322 kWh
